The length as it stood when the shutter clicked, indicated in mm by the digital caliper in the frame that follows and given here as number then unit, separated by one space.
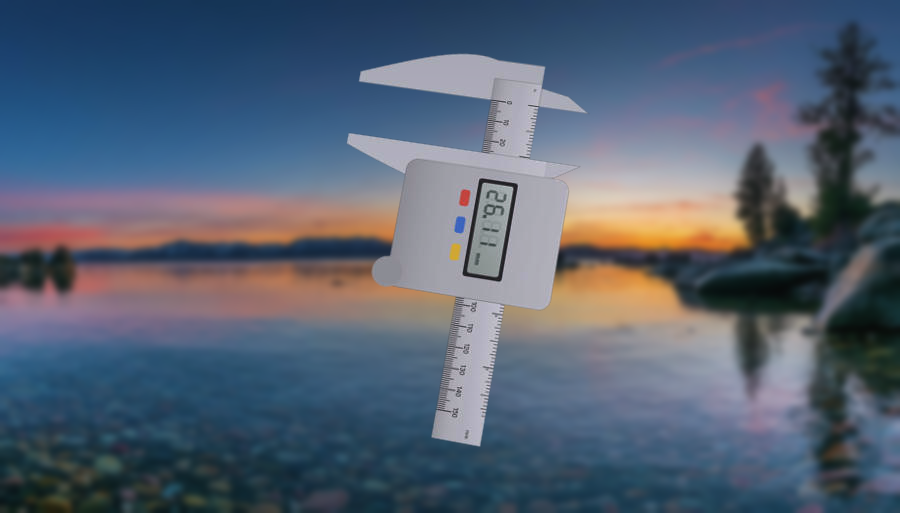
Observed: 26.11 mm
